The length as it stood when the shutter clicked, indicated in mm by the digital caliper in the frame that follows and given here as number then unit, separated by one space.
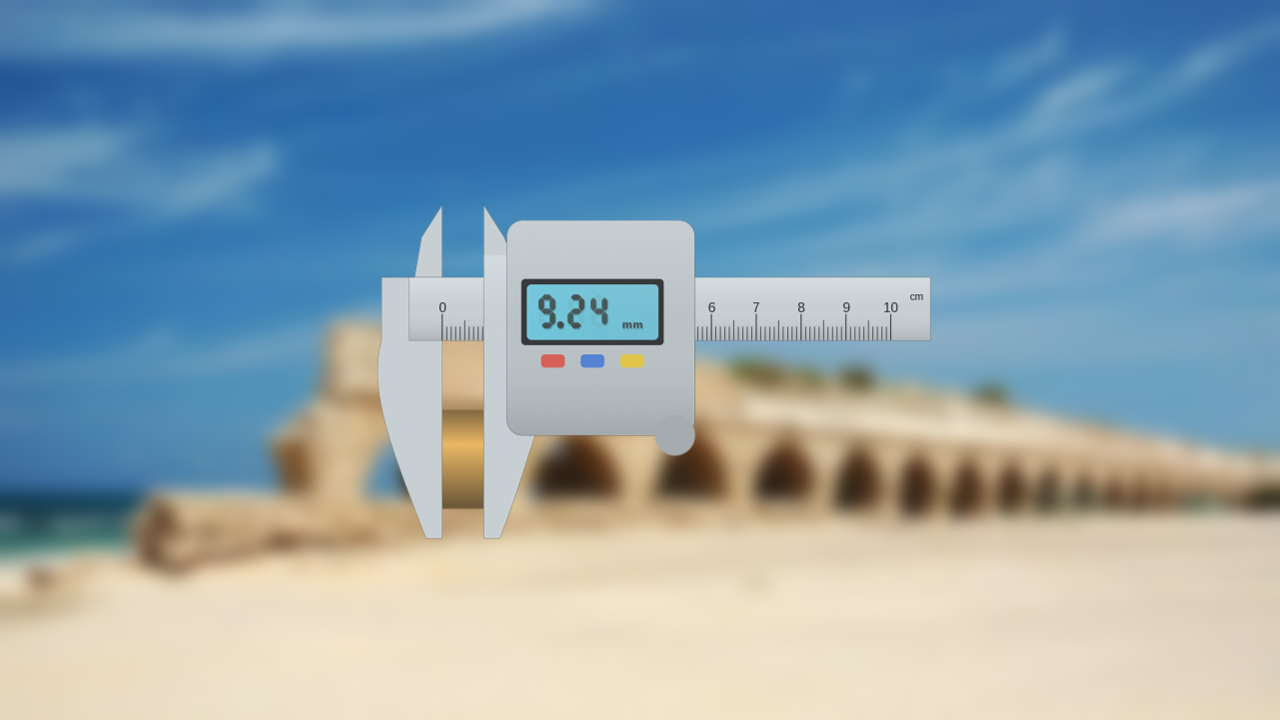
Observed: 9.24 mm
